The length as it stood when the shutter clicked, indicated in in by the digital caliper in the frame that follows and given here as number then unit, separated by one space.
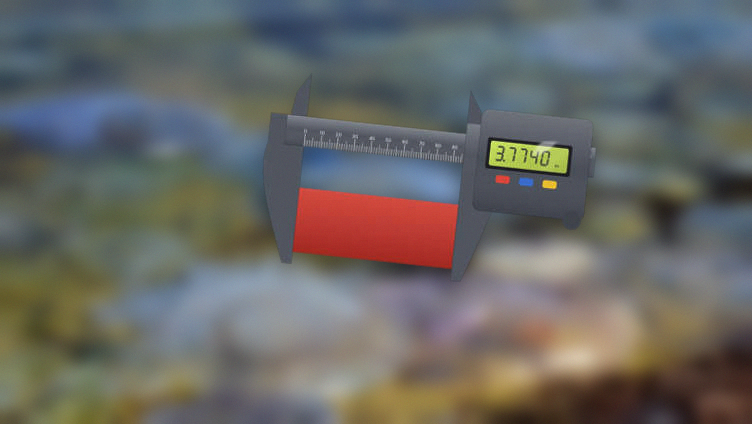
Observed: 3.7740 in
